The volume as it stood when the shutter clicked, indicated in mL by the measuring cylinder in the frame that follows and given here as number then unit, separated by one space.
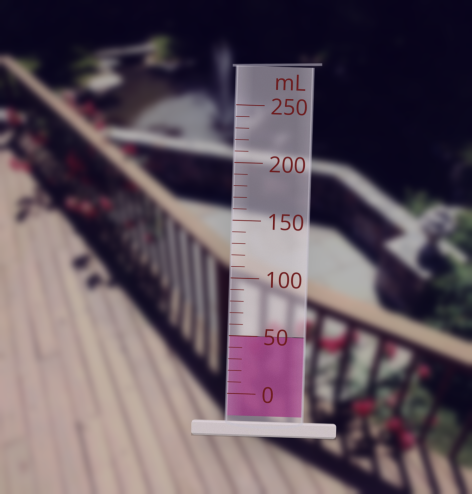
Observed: 50 mL
